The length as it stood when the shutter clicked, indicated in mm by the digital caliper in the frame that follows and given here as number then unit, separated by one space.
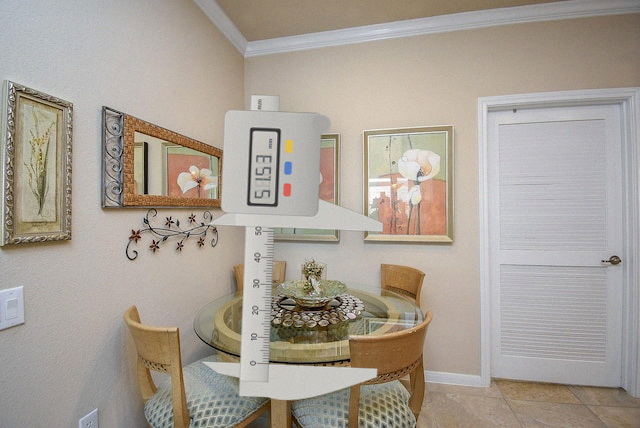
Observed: 51.53 mm
